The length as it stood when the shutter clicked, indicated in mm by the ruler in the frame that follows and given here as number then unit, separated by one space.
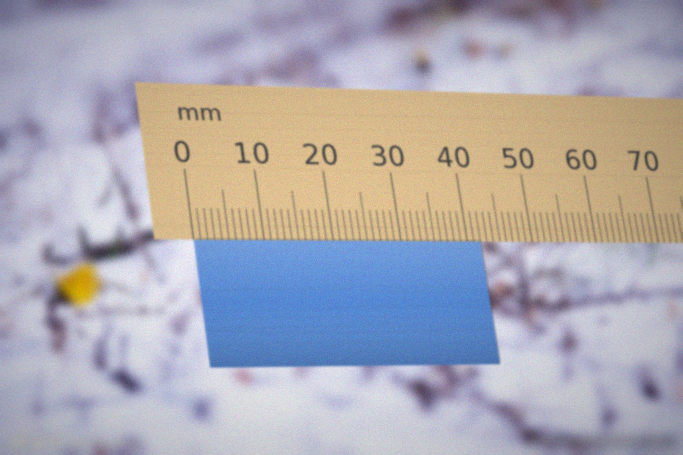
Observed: 42 mm
